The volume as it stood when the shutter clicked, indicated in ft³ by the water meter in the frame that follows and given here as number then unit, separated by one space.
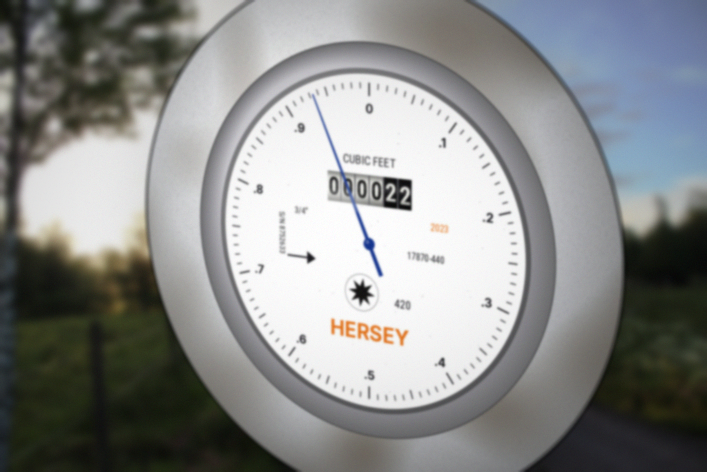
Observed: 21.93 ft³
